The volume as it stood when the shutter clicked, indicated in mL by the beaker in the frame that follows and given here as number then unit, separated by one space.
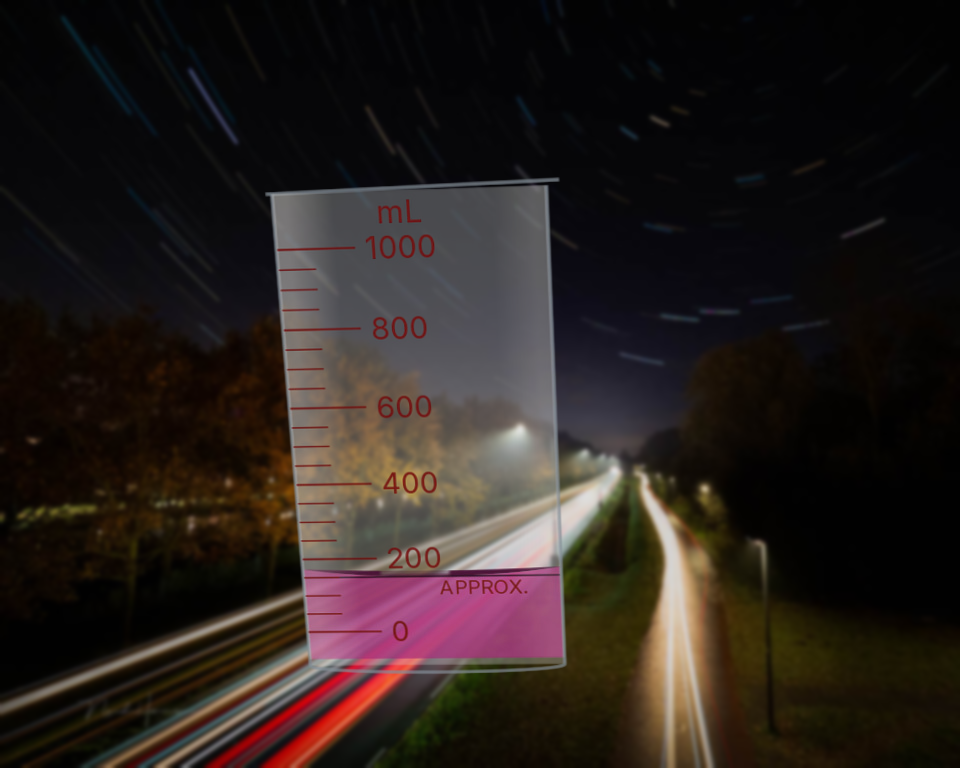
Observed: 150 mL
